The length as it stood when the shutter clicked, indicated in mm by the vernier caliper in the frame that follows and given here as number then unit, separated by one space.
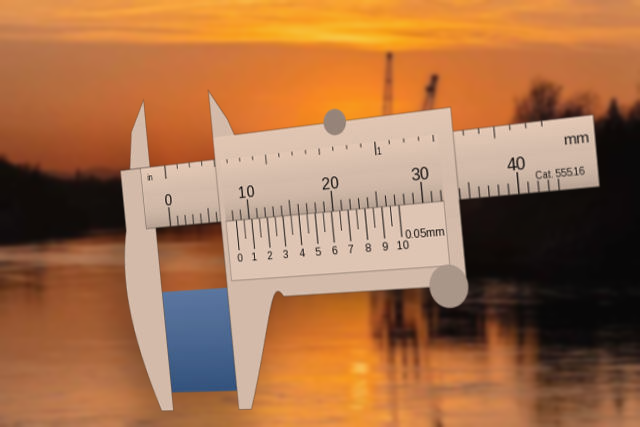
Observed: 8.4 mm
